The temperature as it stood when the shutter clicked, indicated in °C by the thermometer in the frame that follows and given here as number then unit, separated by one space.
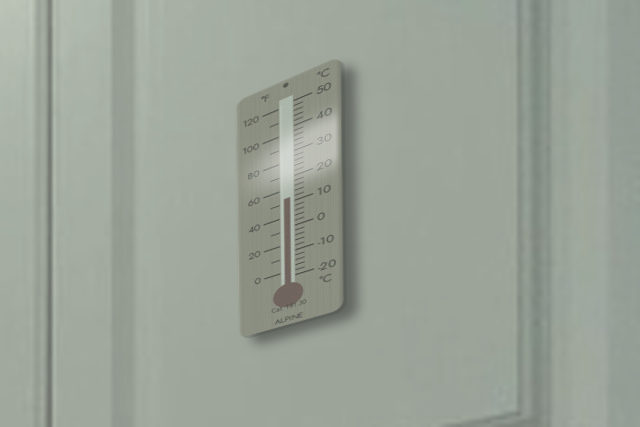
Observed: 12 °C
